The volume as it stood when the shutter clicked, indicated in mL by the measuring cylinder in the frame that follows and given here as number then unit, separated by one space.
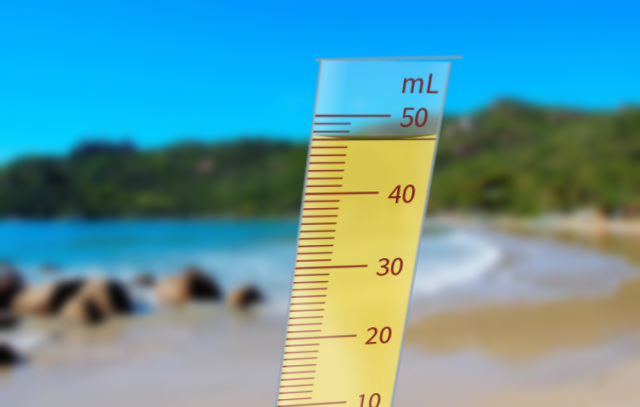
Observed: 47 mL
